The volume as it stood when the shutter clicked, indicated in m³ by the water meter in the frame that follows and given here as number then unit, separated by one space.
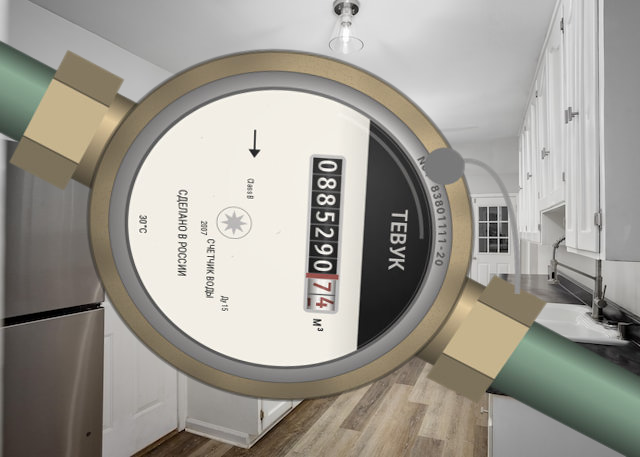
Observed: 885290.74 m³
